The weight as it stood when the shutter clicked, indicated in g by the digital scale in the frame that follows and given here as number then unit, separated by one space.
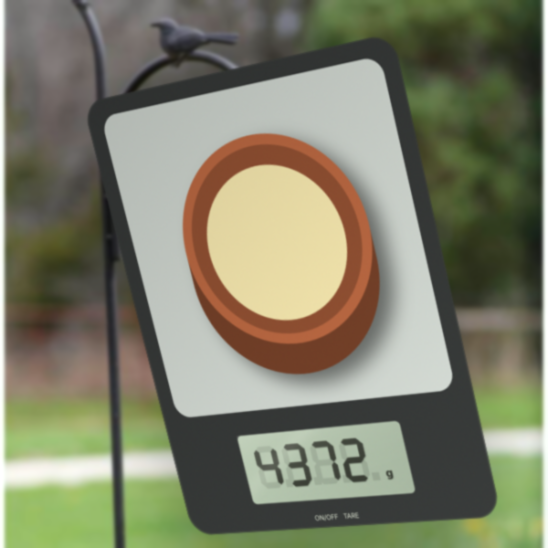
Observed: 4372 g
